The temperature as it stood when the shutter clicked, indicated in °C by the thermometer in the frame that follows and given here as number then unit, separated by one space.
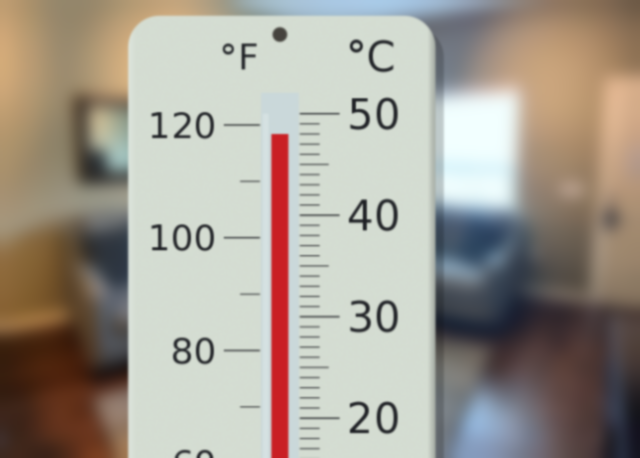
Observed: 48 °C
